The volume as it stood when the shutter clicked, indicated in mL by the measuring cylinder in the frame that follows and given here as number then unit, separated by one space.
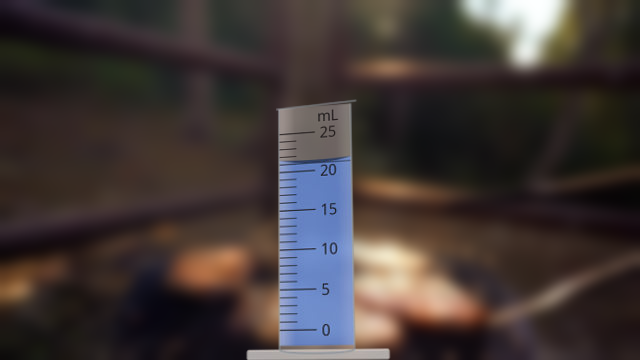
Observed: 21 mL
